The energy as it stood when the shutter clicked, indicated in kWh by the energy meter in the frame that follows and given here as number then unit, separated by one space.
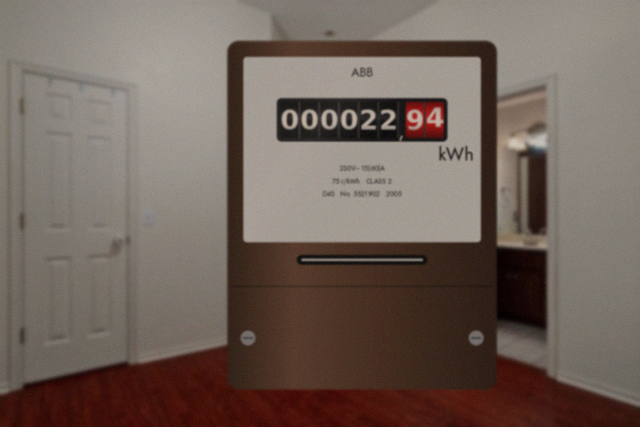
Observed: 22.94 kWh
